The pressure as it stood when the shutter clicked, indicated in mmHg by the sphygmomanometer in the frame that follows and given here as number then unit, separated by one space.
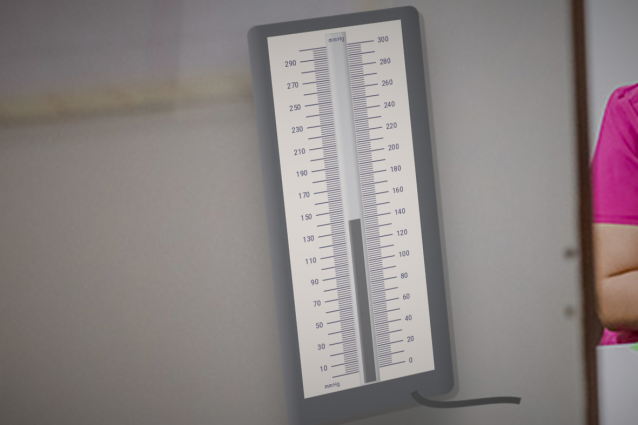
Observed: 140 mmHg
